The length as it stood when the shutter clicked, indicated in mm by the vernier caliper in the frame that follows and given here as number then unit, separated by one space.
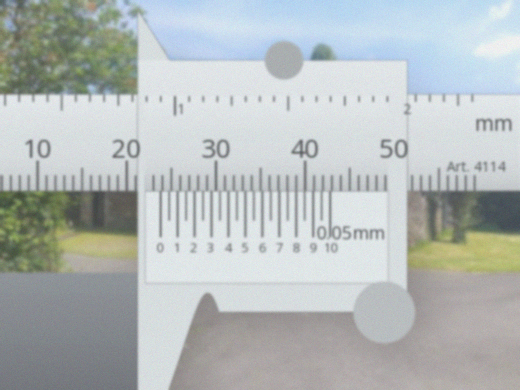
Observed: 23.8 mm
